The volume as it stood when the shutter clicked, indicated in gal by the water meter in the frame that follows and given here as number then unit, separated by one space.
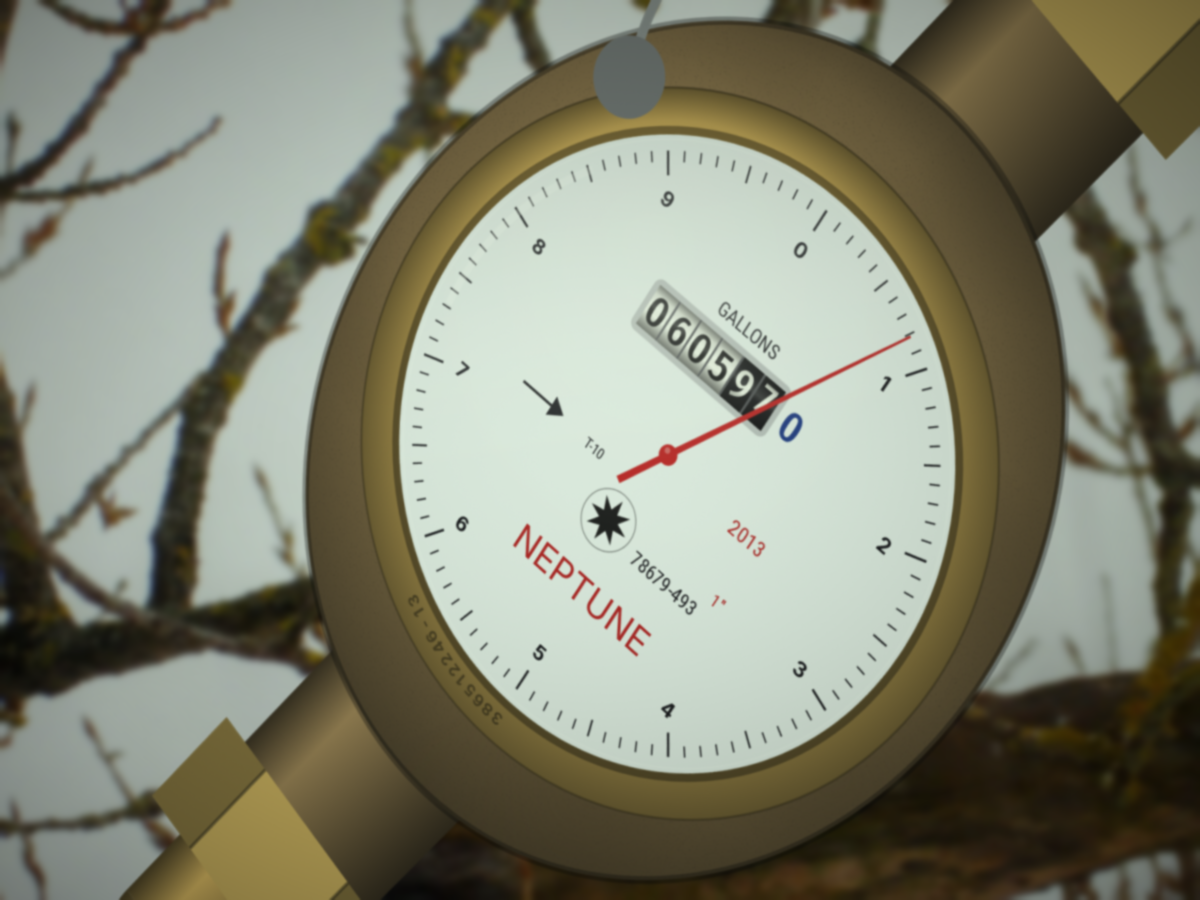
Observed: 605970.8 gal
